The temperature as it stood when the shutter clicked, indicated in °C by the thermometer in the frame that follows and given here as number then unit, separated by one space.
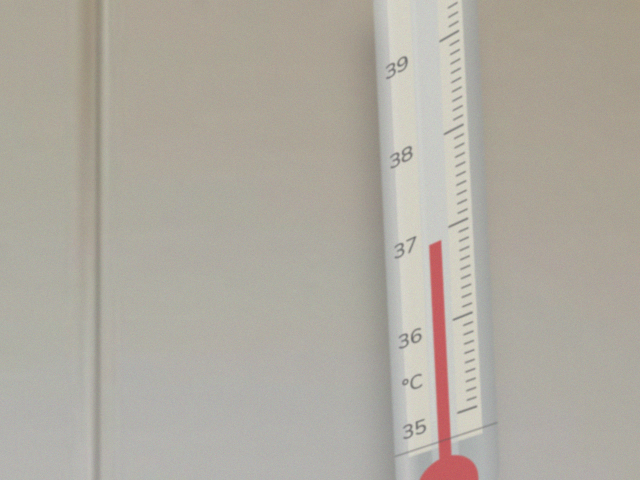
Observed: 36.9 °C
